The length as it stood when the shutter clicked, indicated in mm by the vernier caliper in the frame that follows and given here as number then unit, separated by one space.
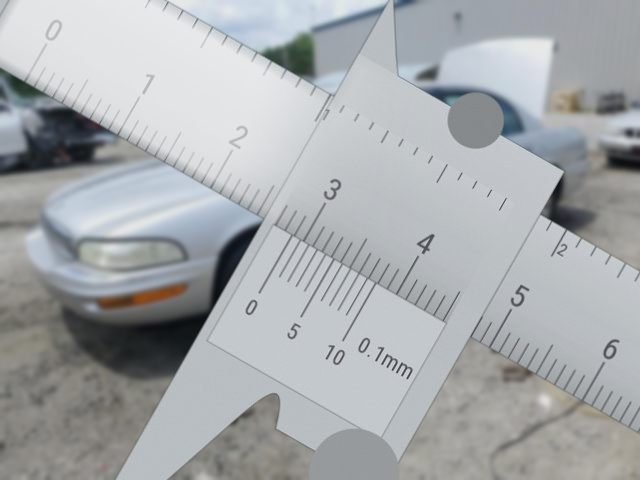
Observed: 28.8 mm
